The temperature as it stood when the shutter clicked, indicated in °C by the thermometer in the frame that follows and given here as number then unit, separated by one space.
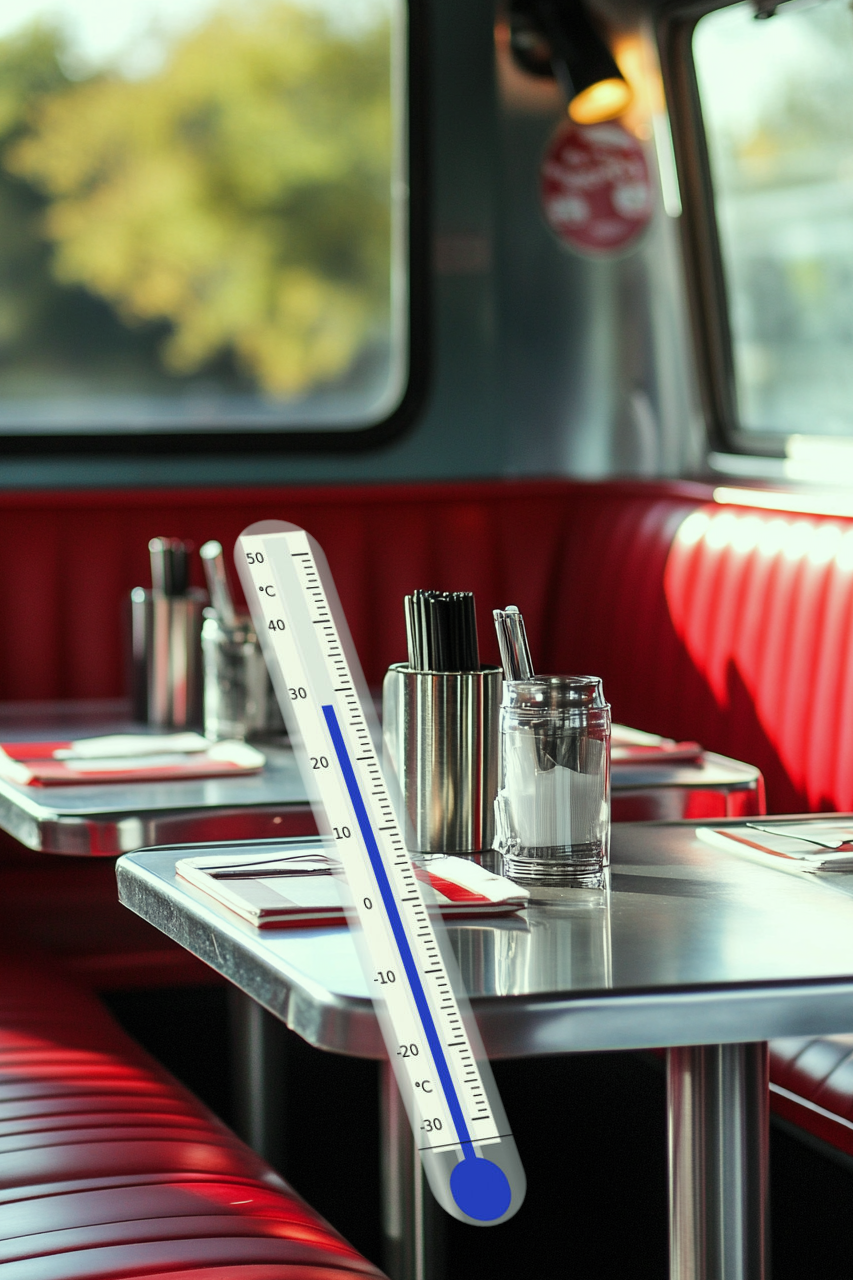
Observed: 28 °C
